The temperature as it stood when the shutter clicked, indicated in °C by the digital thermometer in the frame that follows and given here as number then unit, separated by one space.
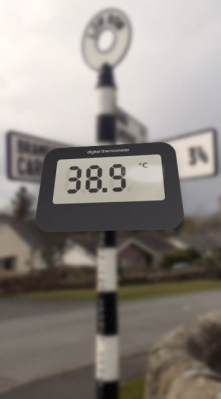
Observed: 38.9 °C
